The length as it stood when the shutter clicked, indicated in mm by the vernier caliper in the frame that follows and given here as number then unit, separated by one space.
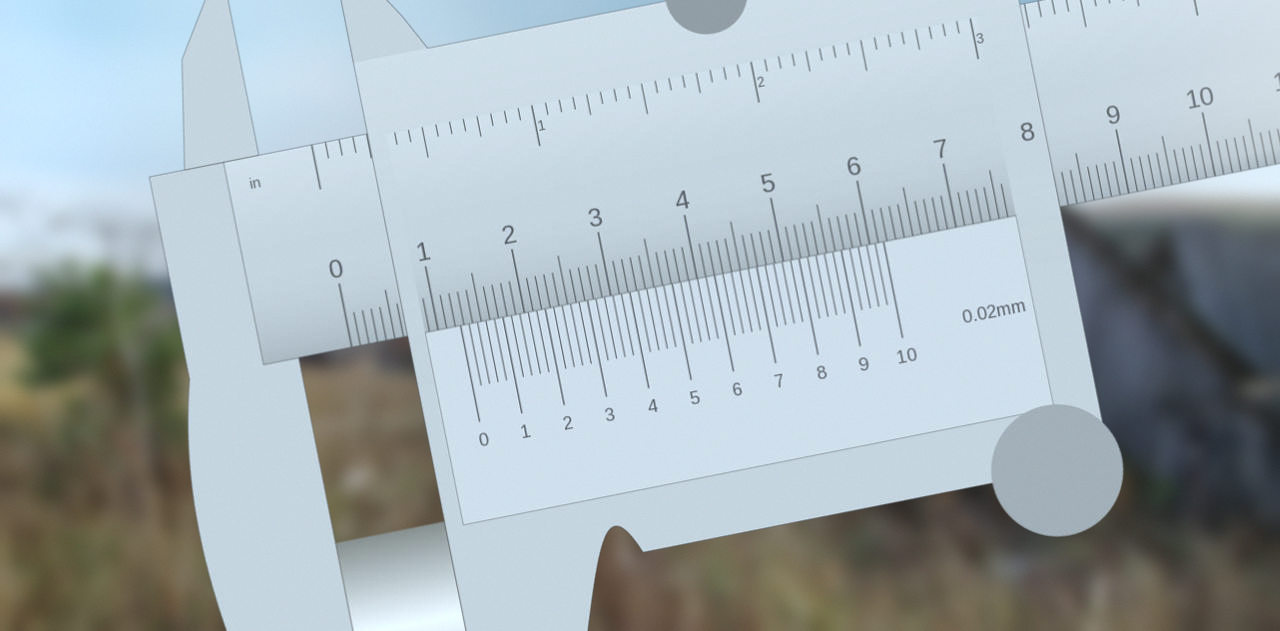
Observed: 12.6 mm
